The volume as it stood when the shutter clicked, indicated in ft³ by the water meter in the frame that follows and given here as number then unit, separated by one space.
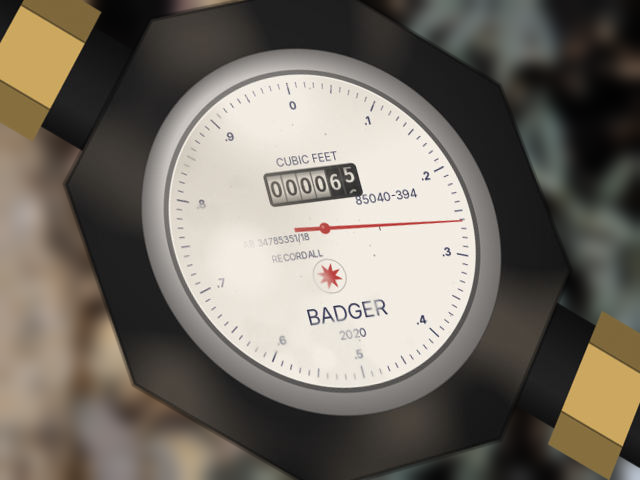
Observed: 65.26 ft³
